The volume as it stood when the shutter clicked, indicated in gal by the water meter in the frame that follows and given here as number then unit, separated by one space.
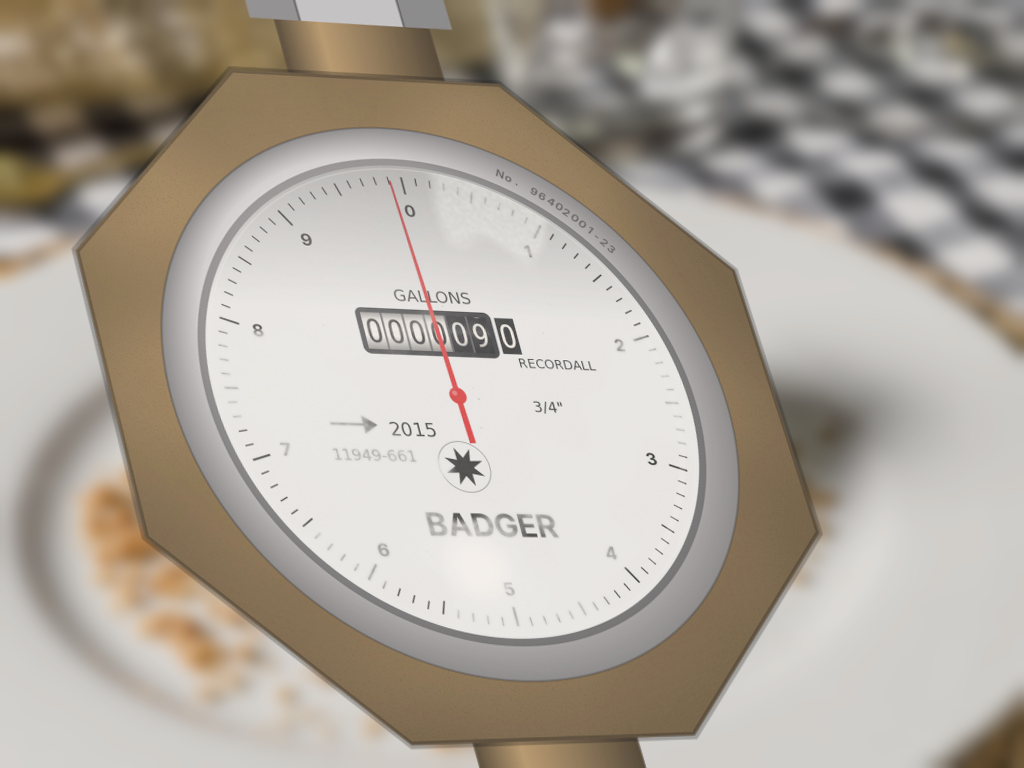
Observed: 89.9 gal
